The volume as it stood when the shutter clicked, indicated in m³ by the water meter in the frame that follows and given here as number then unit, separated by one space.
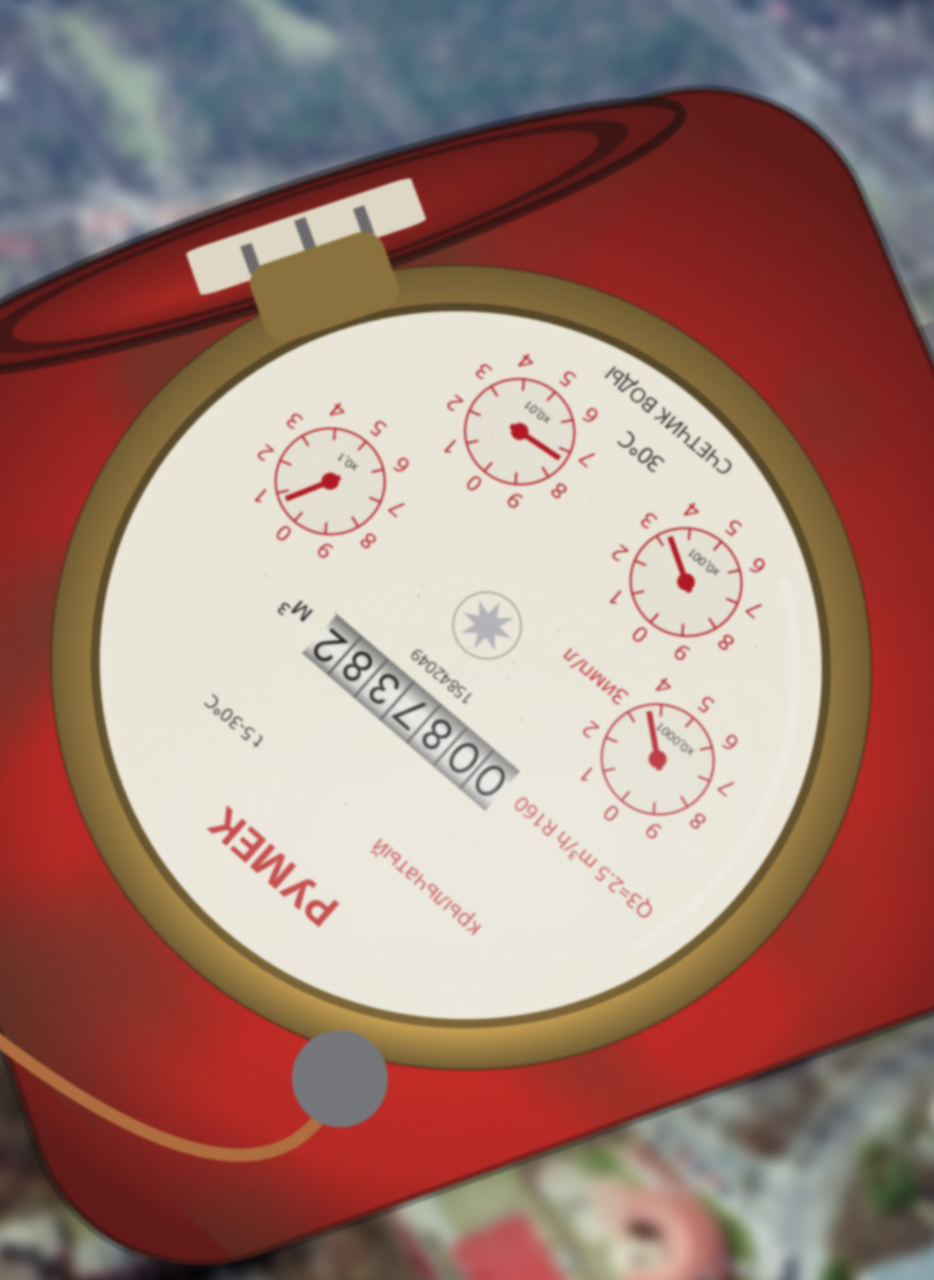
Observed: 87382.0733 m³
